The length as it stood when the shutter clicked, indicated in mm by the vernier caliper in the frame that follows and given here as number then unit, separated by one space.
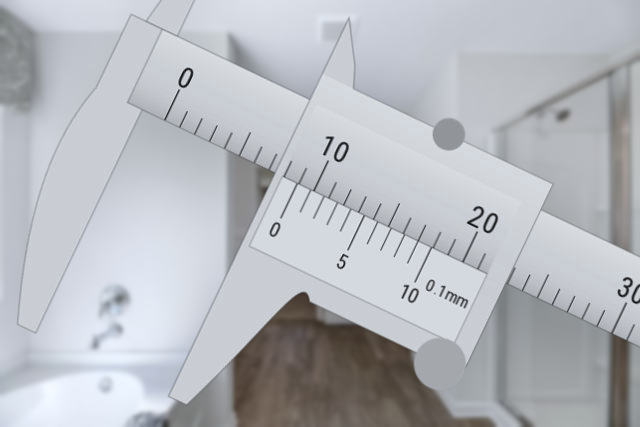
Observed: 8.9 mm
